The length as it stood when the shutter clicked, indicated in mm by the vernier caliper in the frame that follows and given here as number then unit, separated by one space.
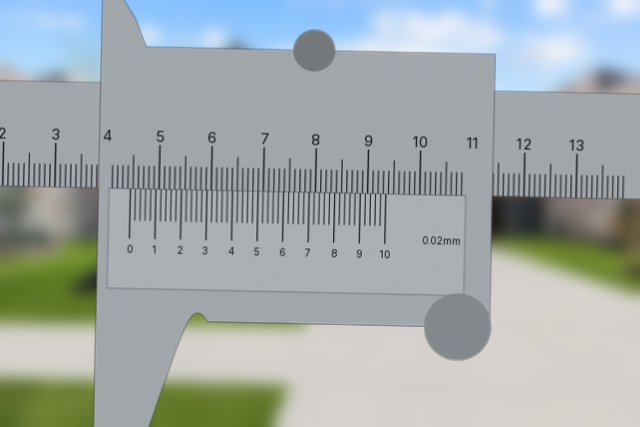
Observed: 44.5 mm
